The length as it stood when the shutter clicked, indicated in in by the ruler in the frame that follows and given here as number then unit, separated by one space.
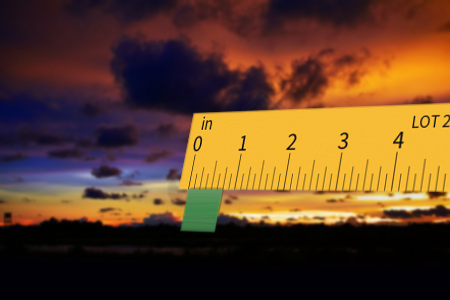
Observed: 0.75 in
